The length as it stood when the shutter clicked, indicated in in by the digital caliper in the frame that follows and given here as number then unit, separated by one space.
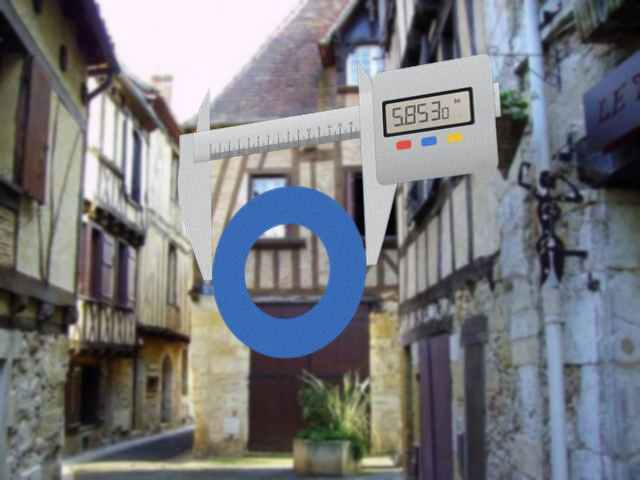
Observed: 5.8530 in
